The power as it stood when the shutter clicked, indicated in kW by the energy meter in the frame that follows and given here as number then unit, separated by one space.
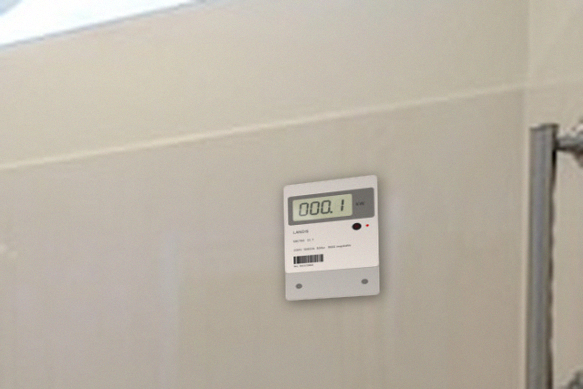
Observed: 0.1 kW
